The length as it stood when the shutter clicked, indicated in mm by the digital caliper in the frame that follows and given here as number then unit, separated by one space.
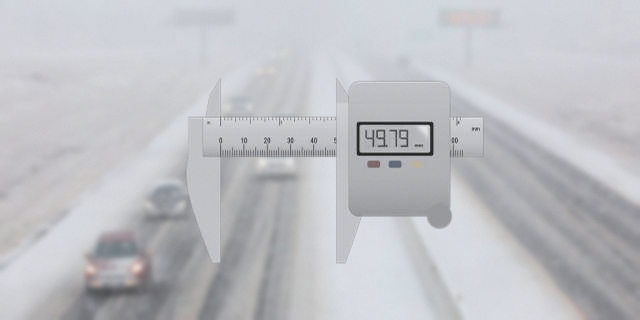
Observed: 49.79 mm
